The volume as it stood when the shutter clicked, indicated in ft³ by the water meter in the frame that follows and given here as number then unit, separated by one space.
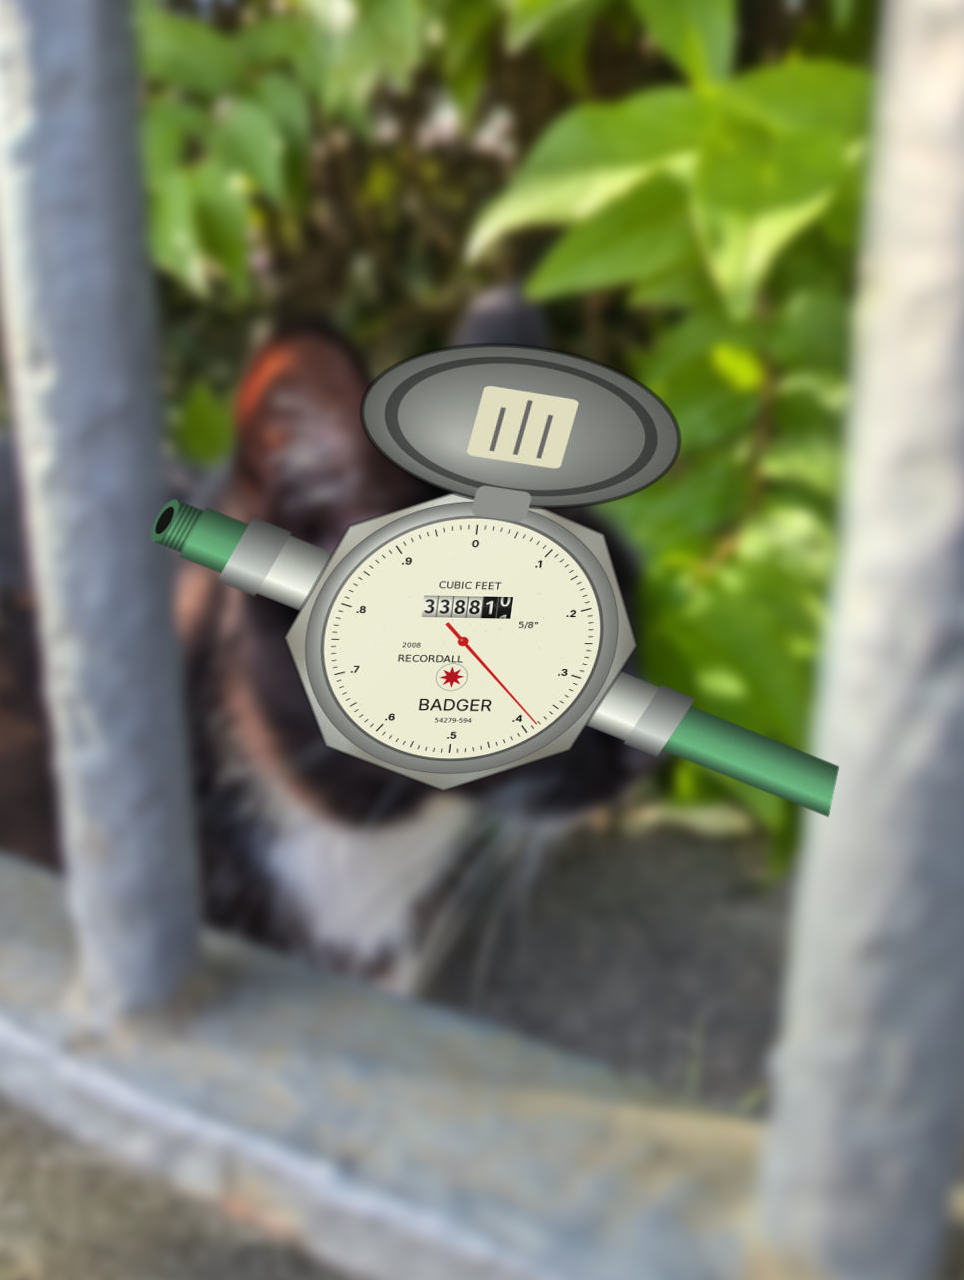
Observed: 338810.38 ft³
